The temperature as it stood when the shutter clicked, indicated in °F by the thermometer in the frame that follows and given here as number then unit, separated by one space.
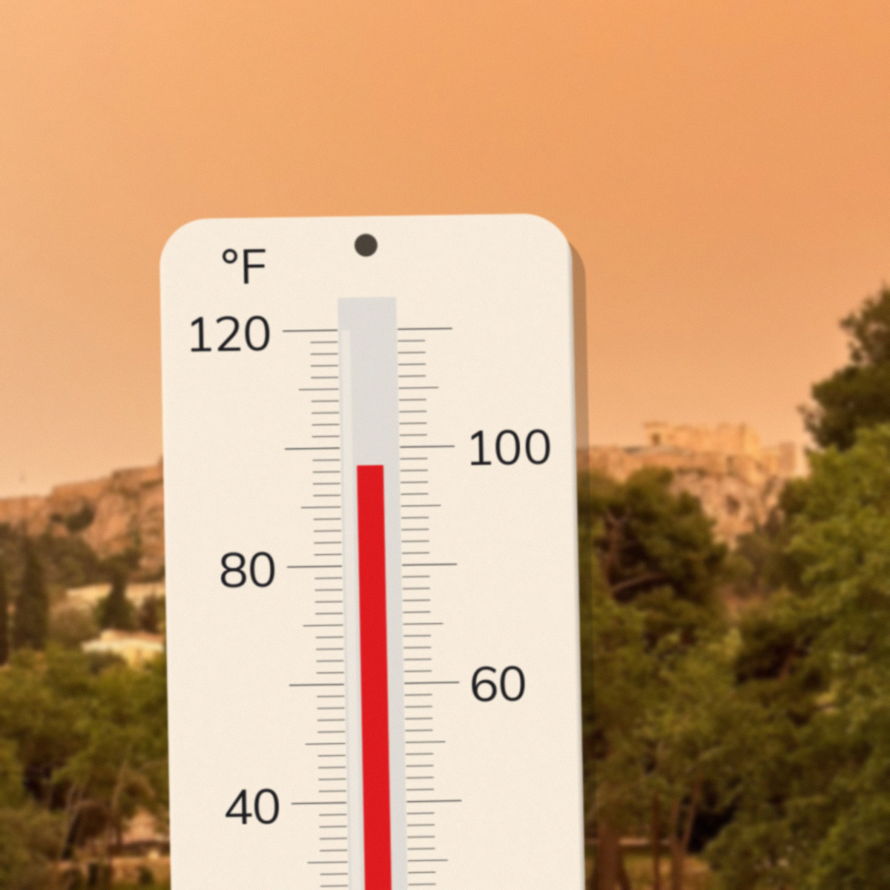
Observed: 97 °F
